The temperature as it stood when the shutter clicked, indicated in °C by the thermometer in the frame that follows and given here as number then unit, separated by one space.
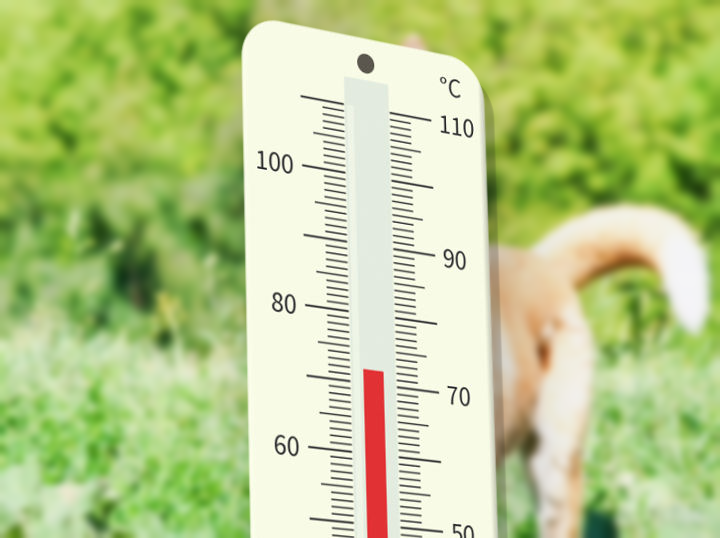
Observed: 72 °C
